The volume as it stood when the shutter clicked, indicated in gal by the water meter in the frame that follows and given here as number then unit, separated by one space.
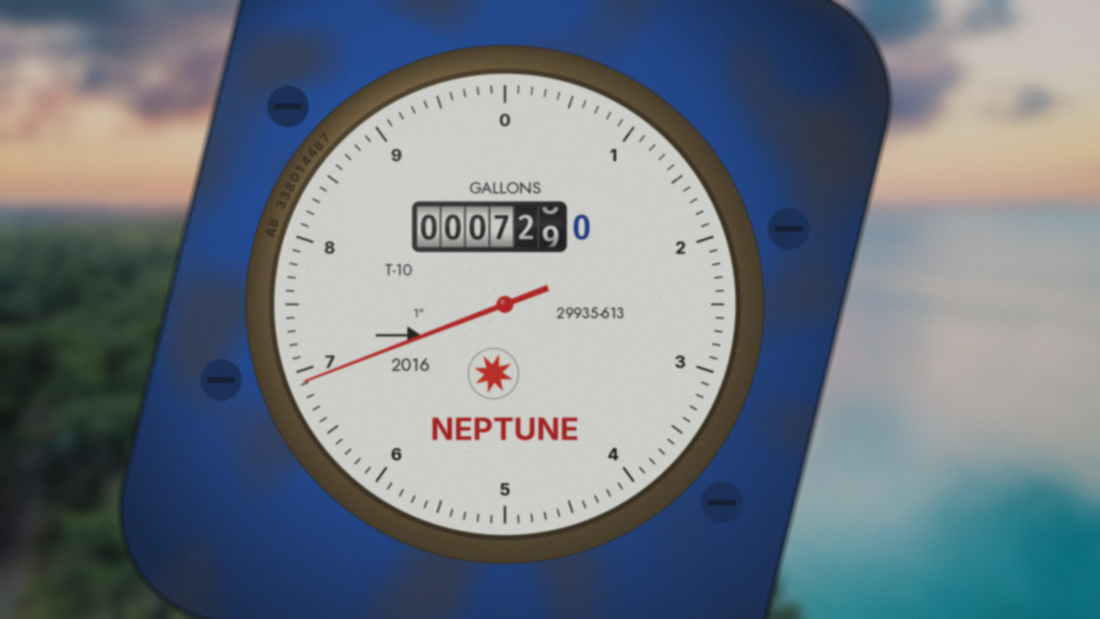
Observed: 7286.9 gal
